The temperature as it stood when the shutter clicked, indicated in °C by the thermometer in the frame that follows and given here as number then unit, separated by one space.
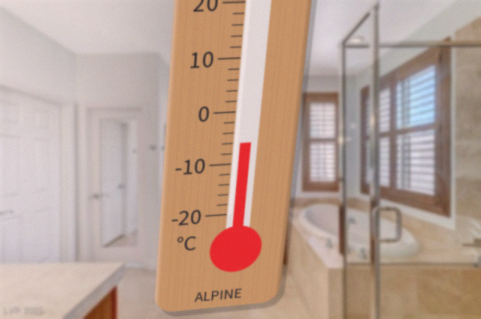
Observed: -6 °C
